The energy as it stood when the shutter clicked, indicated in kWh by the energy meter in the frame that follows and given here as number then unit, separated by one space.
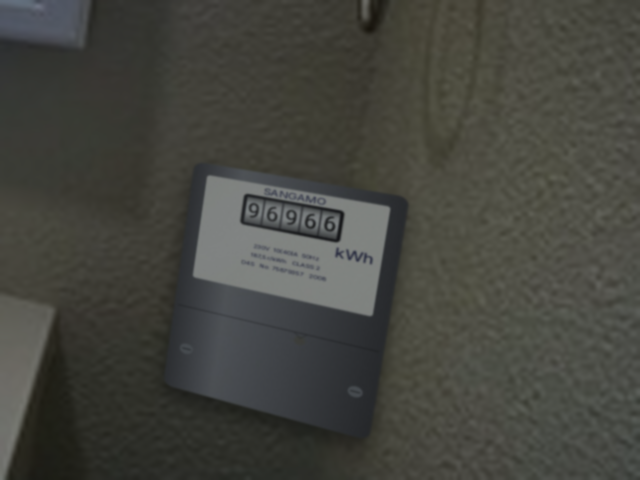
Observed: 96966 kWh
